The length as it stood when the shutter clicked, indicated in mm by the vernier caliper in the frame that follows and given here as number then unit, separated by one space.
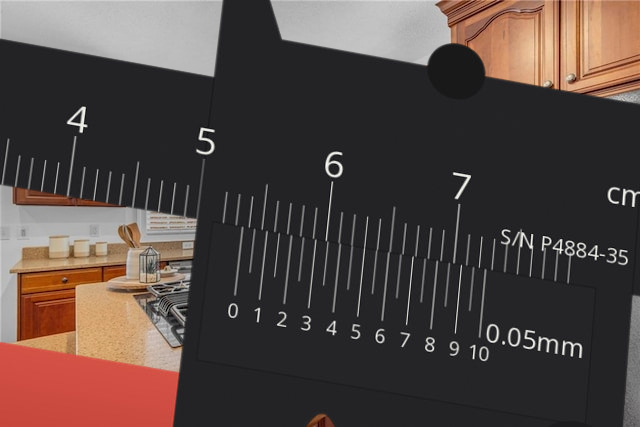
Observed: 53.5 mm
